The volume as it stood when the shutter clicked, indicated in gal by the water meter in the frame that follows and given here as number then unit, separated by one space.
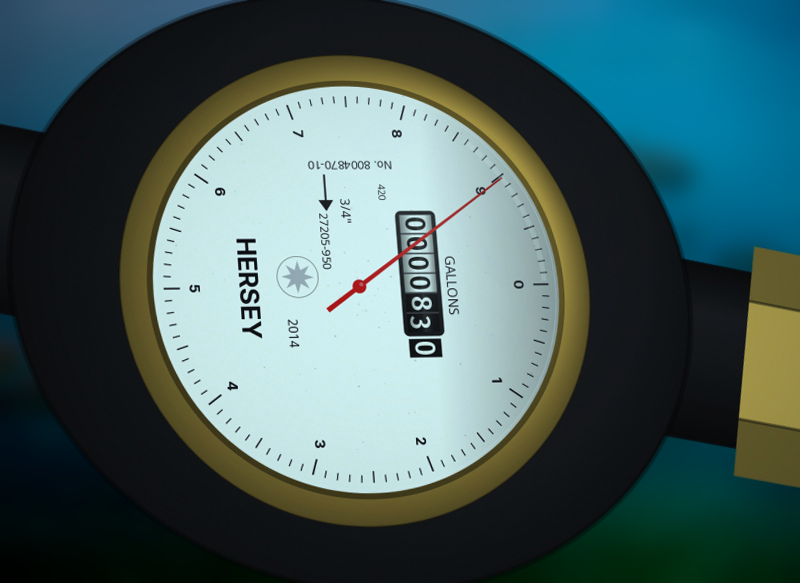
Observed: 829.0 gal
